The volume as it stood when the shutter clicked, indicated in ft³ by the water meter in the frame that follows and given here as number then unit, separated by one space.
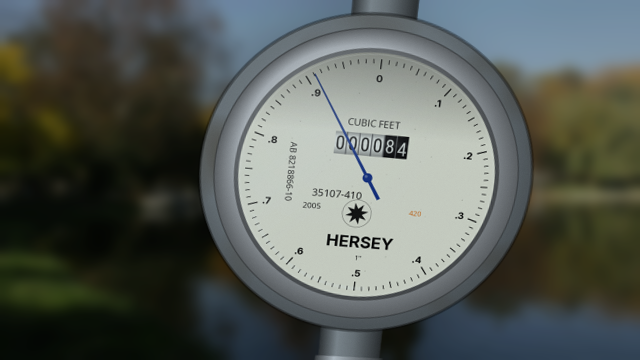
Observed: 83.91 ft³
